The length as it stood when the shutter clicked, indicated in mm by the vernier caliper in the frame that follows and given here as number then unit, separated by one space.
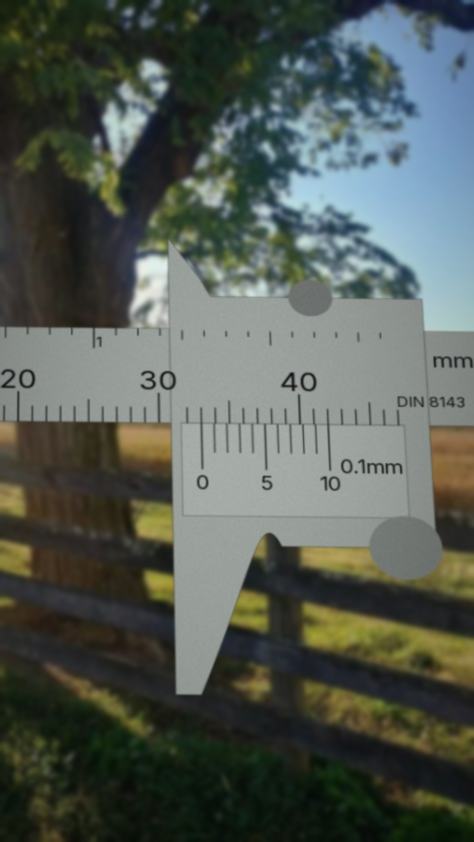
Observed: 33.0 mm
